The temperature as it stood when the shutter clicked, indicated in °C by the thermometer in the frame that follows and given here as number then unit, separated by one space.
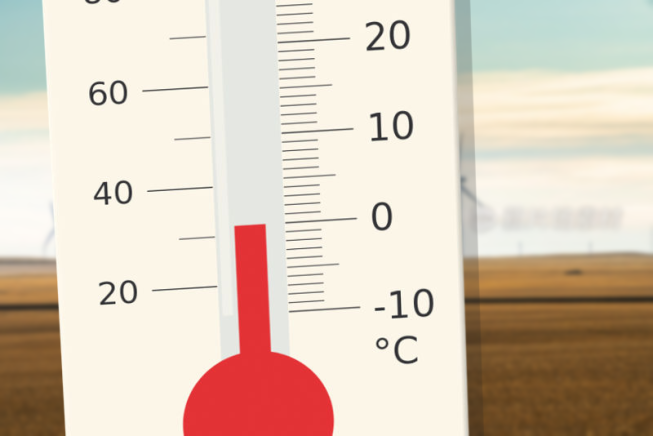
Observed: 0 °C
